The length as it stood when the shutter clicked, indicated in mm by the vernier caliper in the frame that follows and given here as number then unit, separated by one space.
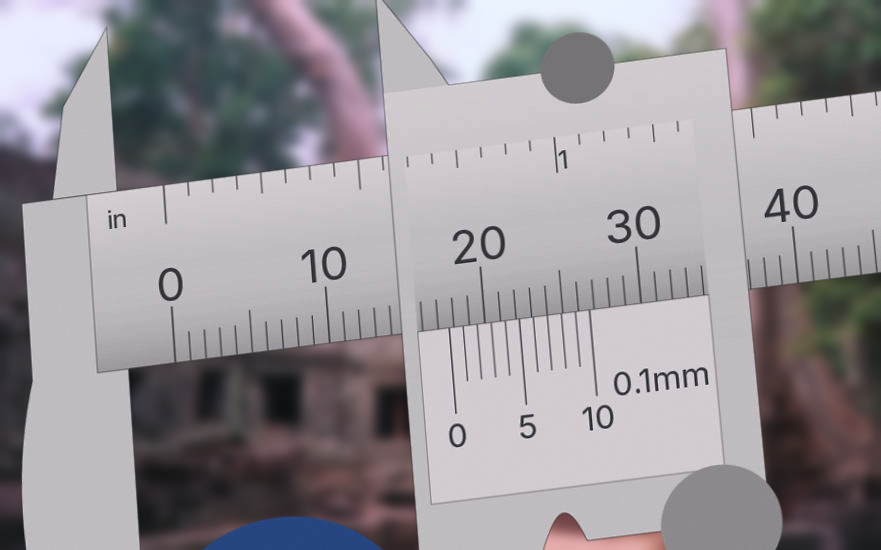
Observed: 17.7 mm
